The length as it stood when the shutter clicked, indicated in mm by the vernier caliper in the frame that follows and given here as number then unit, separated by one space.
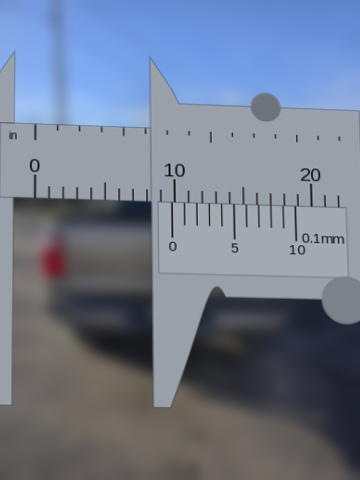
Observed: 9.8 mm
